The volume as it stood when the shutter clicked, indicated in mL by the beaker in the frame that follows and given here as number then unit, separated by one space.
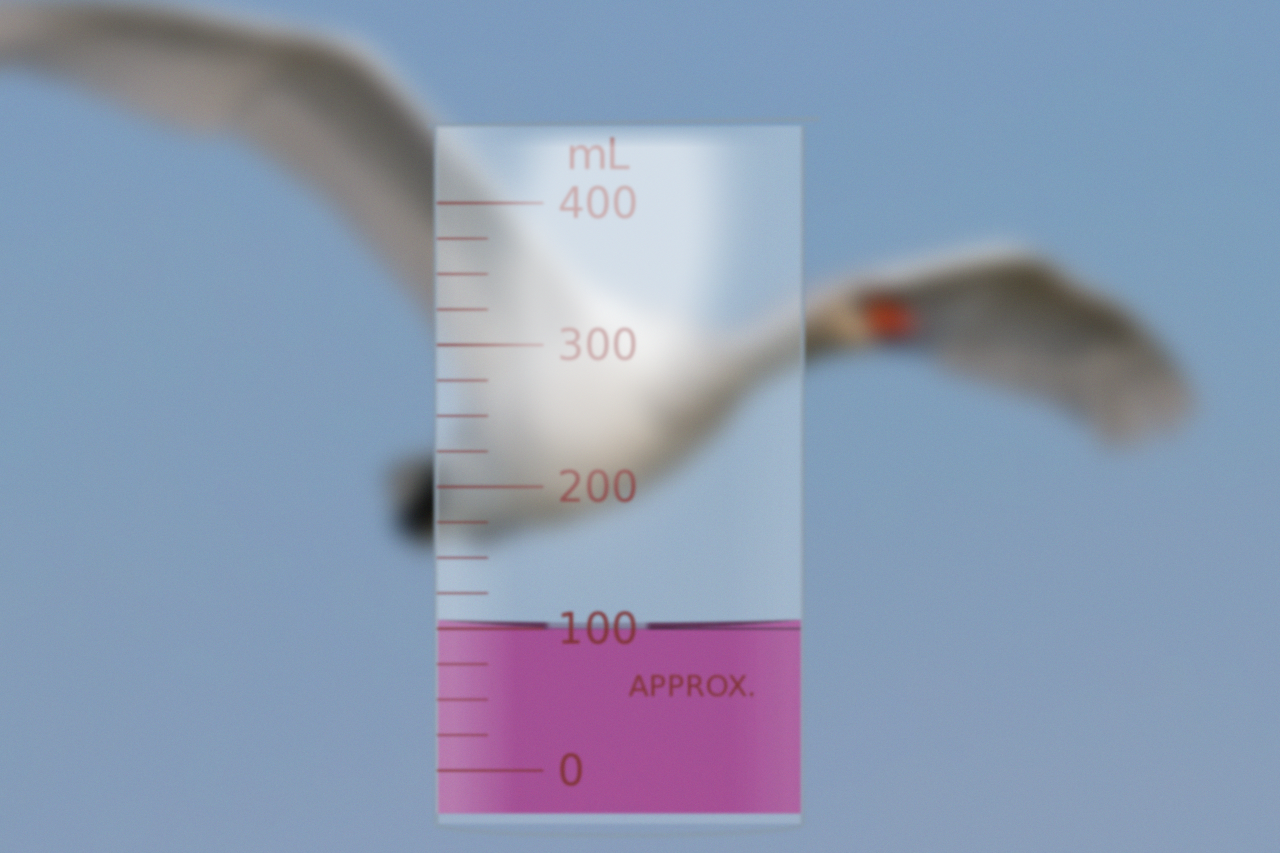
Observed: 100 mL
